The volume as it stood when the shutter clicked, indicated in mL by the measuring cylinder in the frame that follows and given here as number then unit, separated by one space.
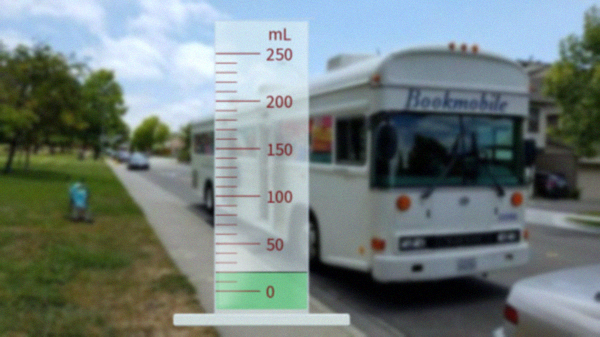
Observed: 20 mL
